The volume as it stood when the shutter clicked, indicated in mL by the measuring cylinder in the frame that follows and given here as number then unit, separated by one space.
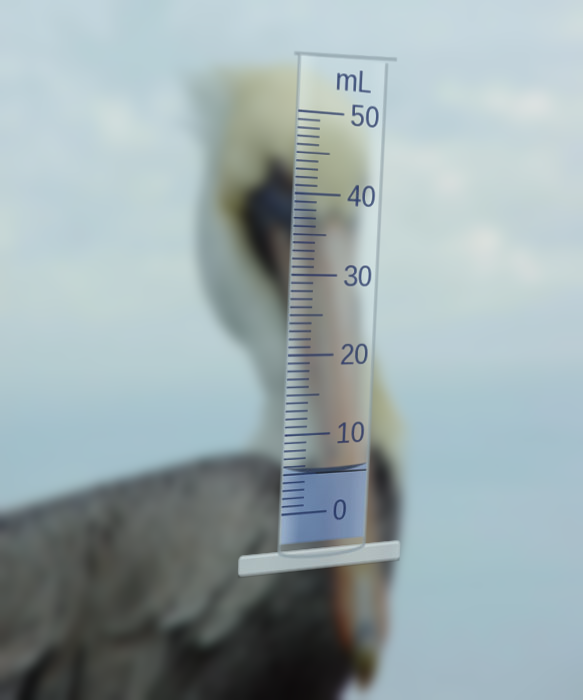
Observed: 5 mL
